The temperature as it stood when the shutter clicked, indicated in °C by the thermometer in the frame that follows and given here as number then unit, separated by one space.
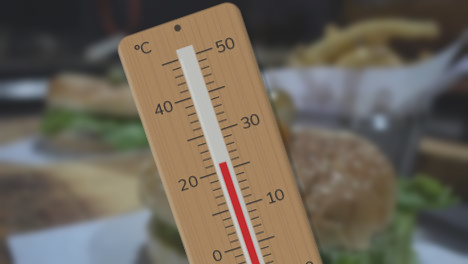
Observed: 22 °C
